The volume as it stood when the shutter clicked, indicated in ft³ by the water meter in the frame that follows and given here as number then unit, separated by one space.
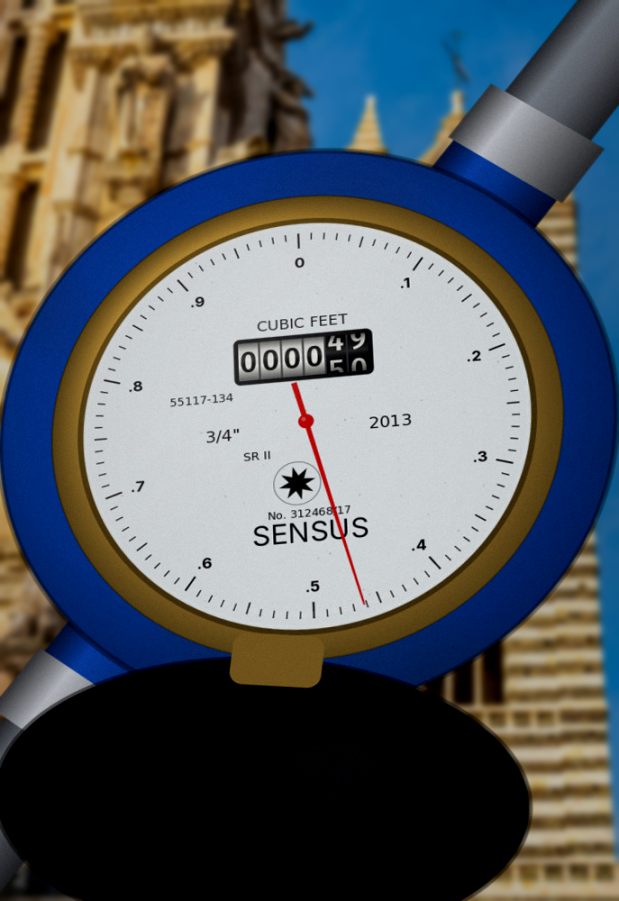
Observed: 49.46 ft³
